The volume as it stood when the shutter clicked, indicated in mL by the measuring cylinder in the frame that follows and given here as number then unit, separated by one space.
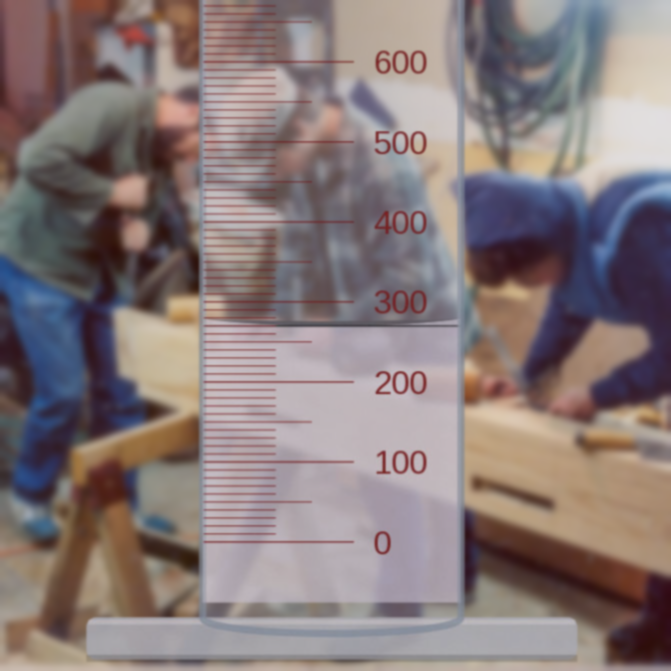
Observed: 270 mL
